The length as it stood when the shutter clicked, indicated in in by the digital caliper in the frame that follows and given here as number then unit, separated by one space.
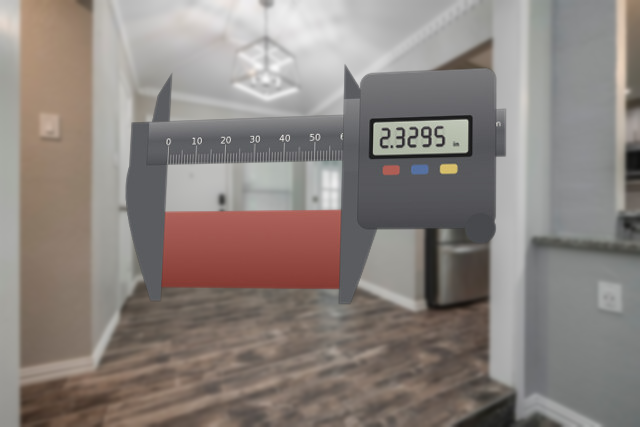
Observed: 2.3295 in
